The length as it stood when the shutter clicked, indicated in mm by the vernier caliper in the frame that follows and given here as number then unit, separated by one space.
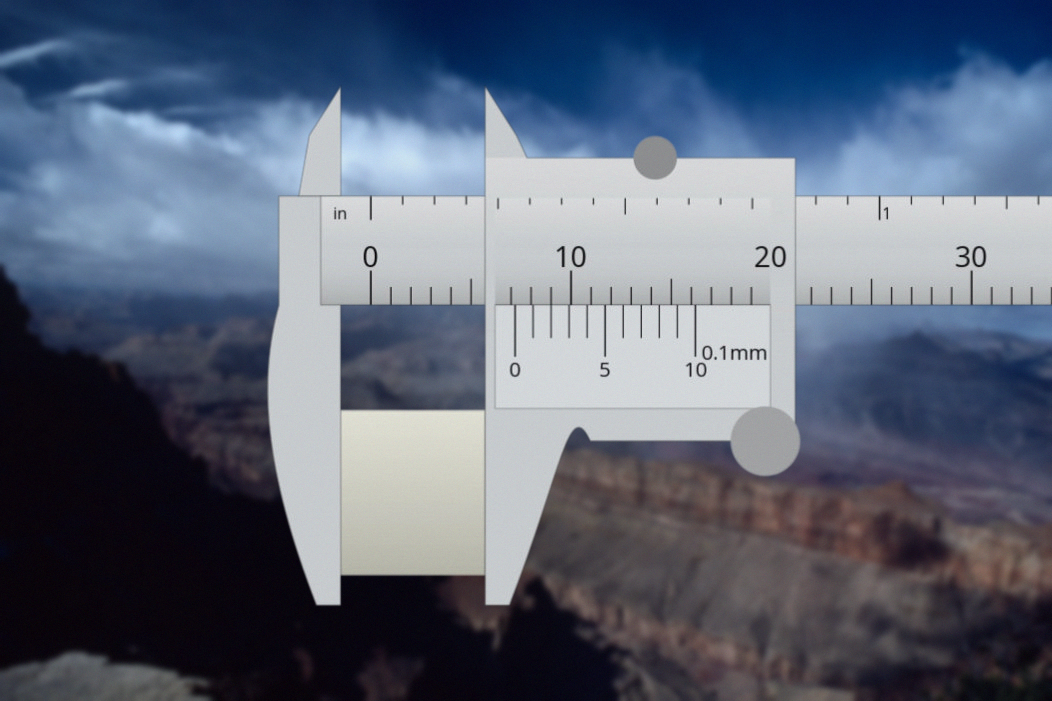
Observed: 7.2 mm
